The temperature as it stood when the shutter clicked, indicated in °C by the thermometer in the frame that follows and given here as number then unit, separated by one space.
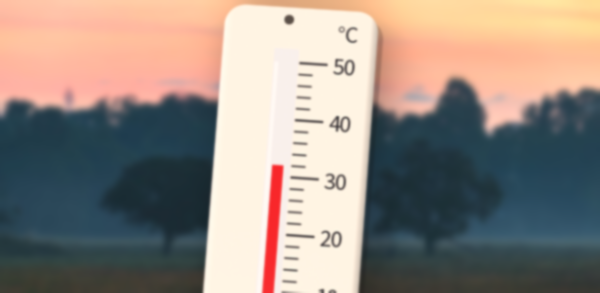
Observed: 32 °C
